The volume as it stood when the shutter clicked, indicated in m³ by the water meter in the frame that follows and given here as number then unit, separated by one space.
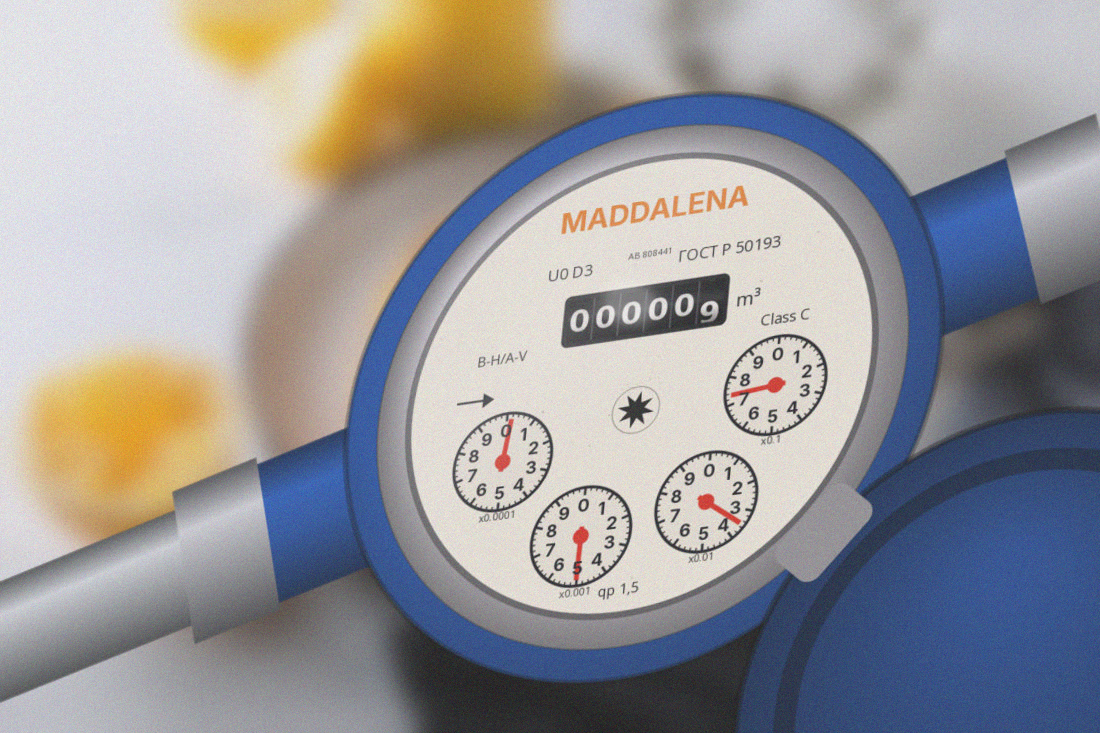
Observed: 8.7350 m³
